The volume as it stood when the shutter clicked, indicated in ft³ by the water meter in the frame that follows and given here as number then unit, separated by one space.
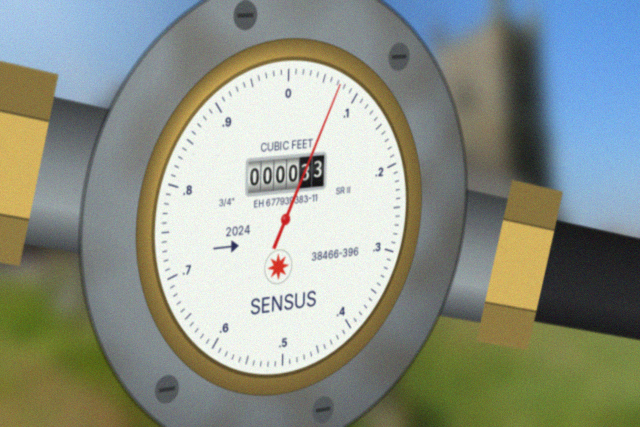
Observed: 33.07 ft³
